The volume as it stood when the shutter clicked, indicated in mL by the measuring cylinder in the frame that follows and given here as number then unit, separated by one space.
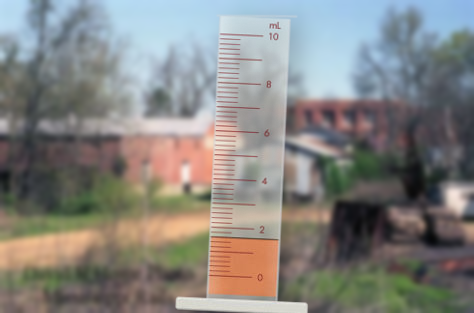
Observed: 1.6 mL
